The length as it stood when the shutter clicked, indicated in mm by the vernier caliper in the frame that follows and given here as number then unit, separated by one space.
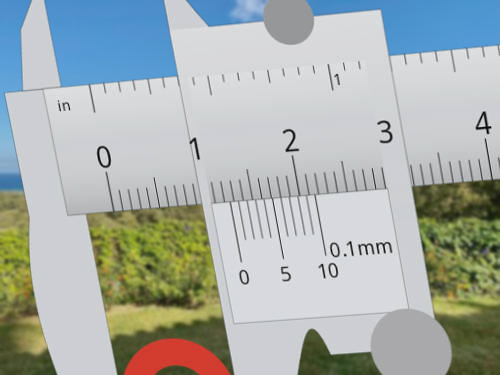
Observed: 12.6 mm
